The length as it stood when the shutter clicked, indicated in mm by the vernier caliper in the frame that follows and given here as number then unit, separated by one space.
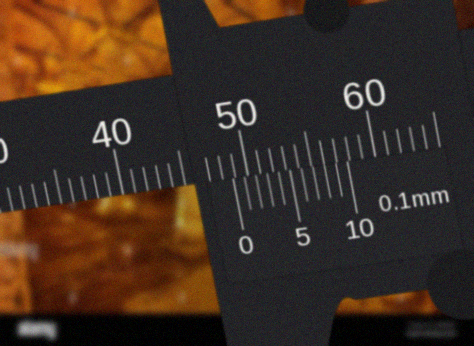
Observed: 48.8 mm
